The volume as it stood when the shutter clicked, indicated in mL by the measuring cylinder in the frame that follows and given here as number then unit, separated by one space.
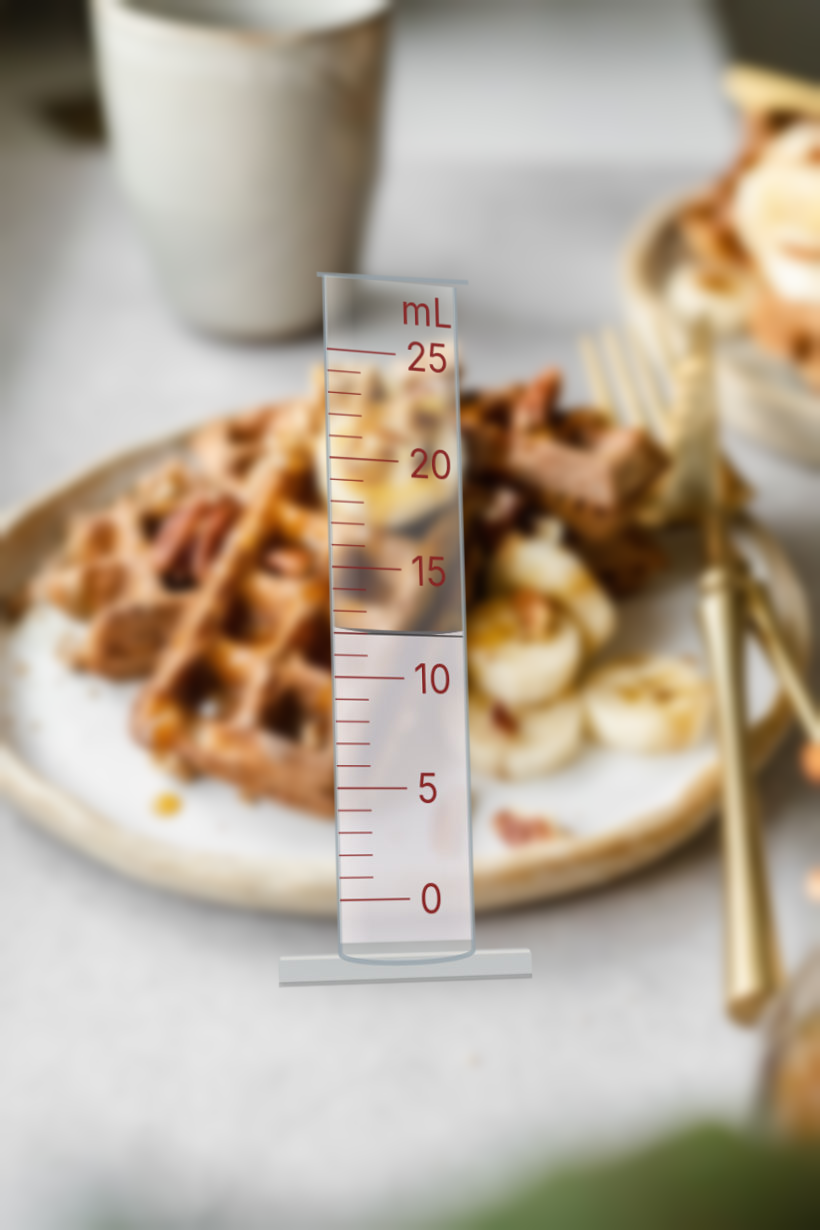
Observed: 12 mL
